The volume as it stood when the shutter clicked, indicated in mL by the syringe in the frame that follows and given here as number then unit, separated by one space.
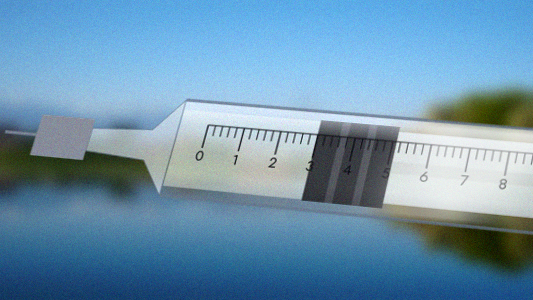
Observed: 3 mL
